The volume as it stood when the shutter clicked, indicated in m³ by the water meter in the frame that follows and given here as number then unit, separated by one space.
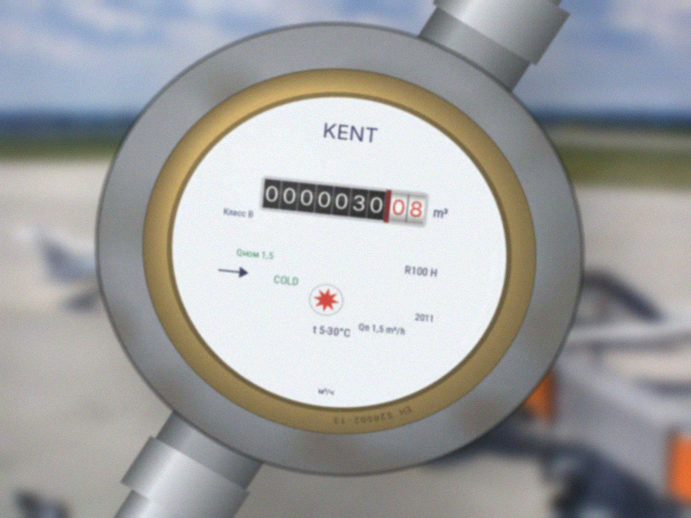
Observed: 30.08 m³
